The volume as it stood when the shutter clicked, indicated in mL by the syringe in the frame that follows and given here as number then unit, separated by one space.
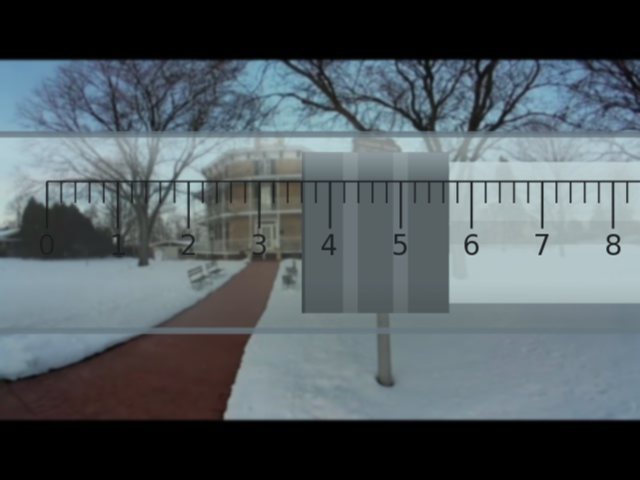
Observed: 3.6 mL
